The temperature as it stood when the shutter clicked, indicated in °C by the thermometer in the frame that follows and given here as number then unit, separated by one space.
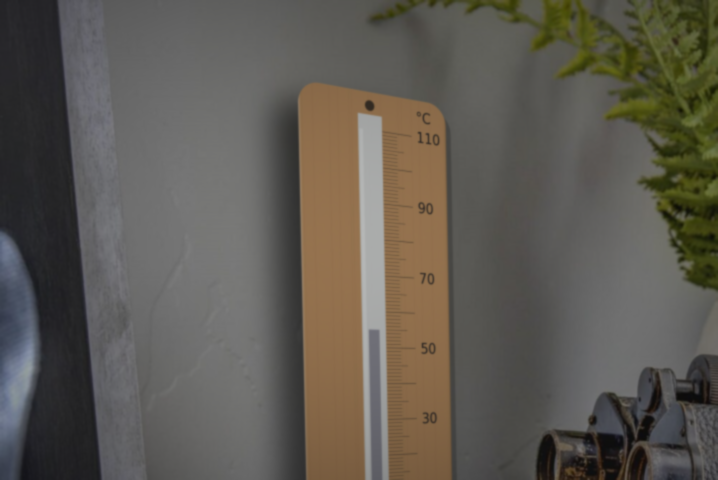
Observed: 55 °C
